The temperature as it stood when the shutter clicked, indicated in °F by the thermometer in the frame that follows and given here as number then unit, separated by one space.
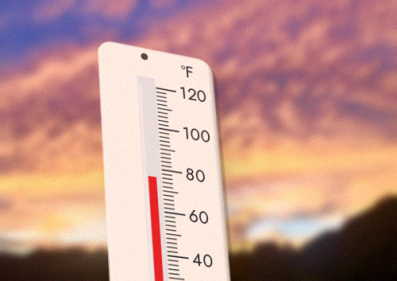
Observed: 76 °F
